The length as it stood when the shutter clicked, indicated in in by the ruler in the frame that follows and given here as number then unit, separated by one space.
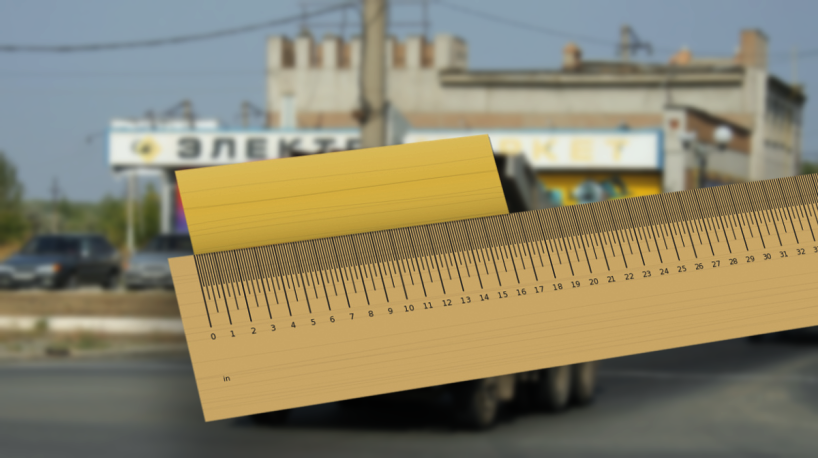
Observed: 16.5 in
